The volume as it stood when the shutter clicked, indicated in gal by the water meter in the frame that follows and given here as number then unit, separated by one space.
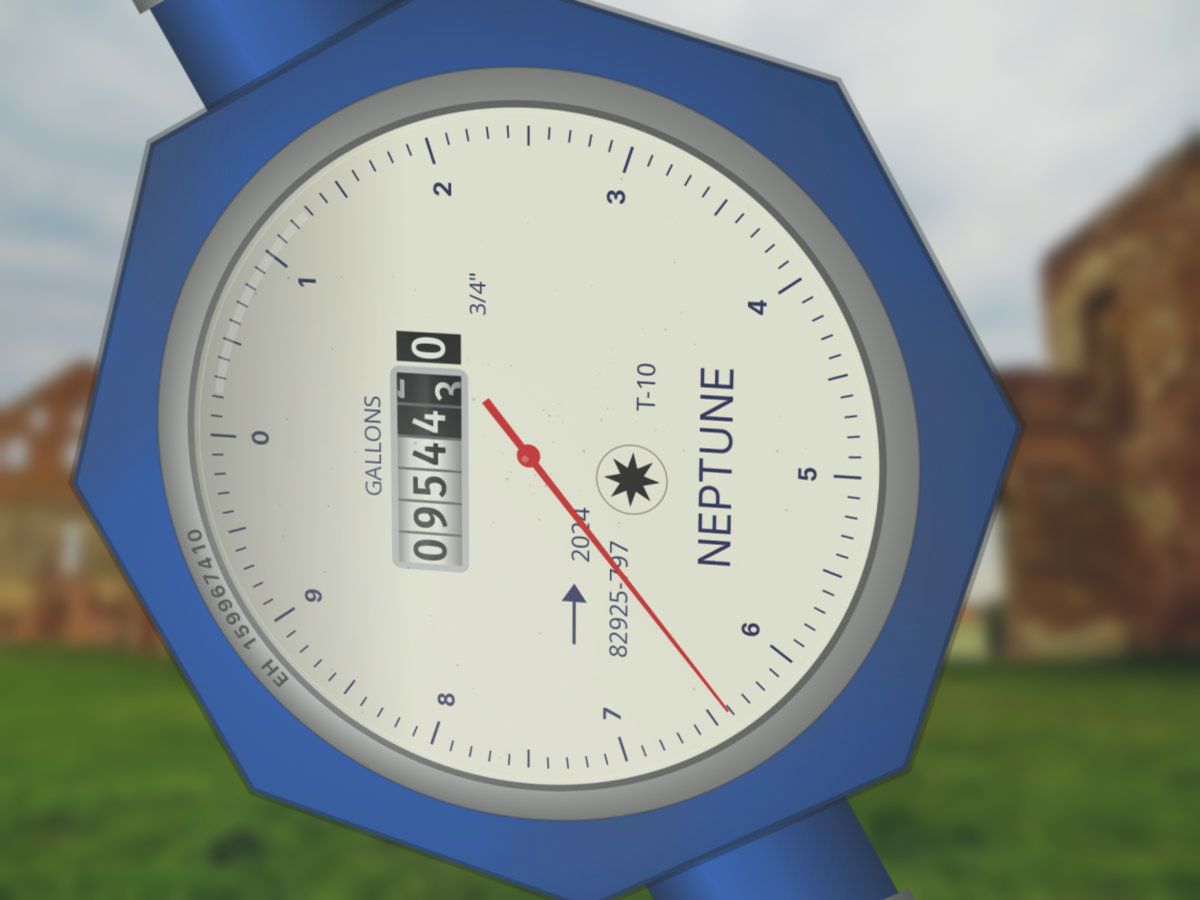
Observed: 954426.4 gal
